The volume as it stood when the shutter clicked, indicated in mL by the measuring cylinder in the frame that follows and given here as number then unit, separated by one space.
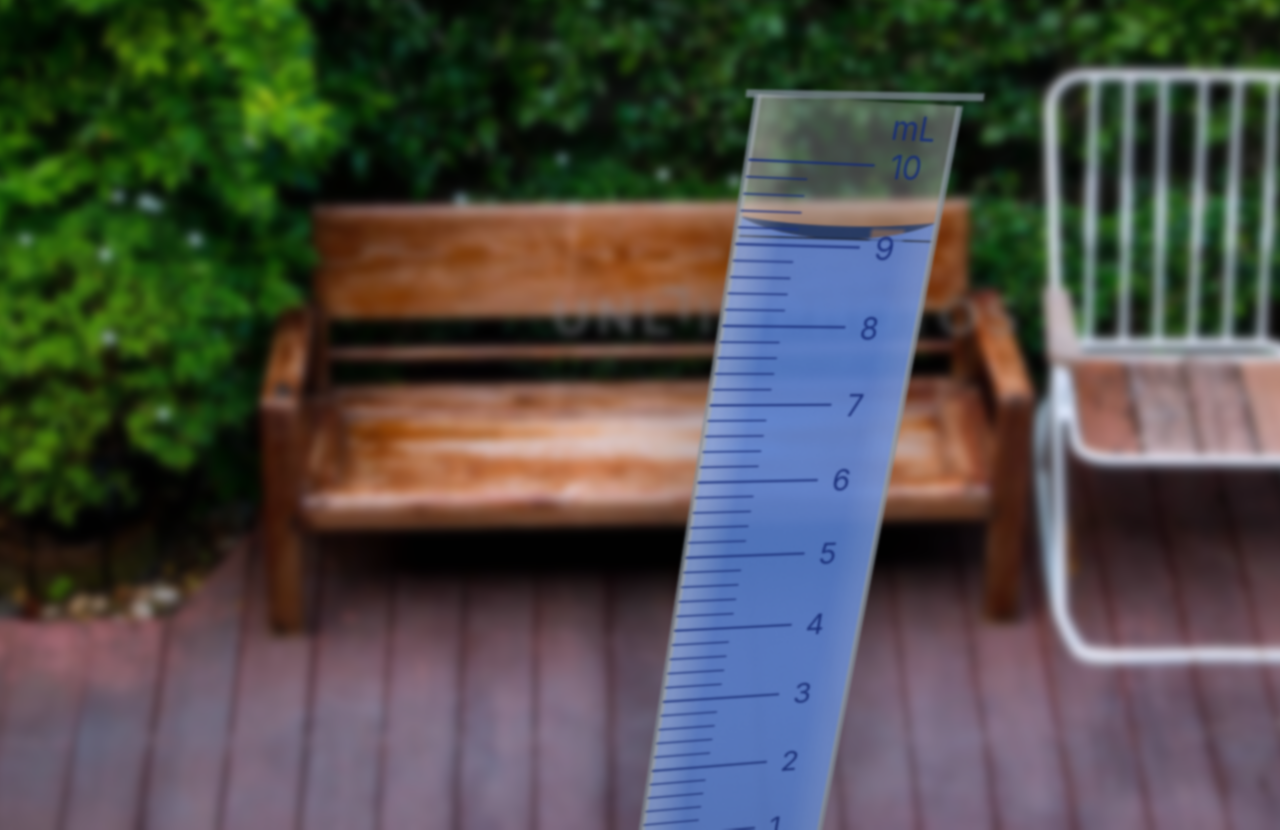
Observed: 9.1 mL
